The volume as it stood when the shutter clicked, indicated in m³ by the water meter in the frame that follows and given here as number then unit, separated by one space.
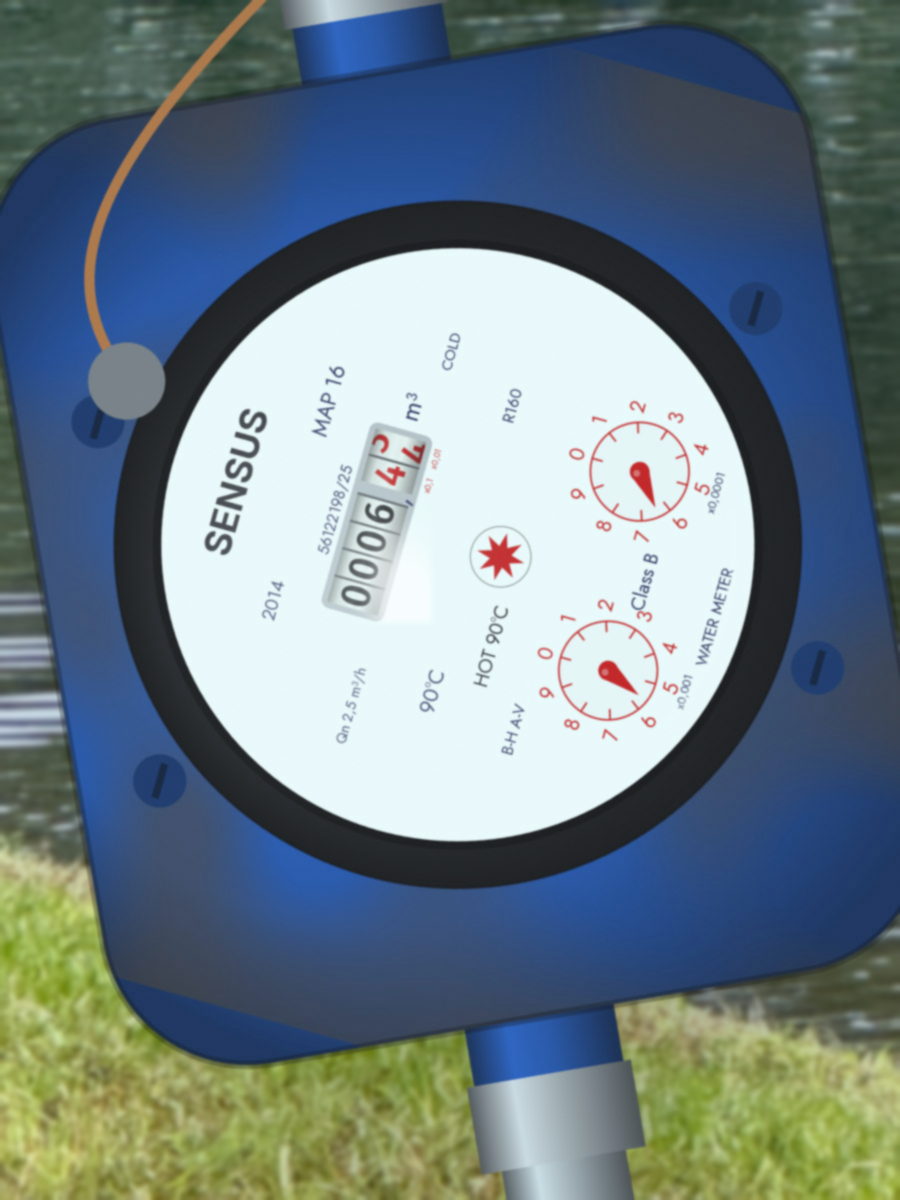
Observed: 6.4356 m³
